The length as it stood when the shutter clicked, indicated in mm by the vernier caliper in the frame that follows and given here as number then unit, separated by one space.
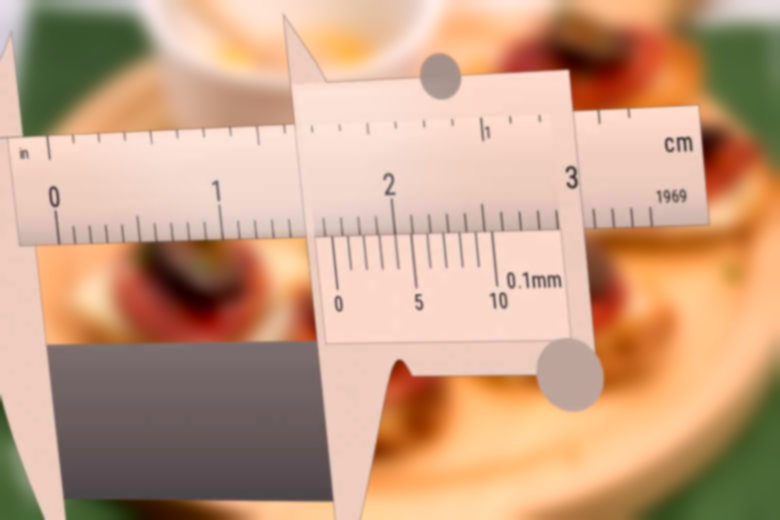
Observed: 16.4 mm
